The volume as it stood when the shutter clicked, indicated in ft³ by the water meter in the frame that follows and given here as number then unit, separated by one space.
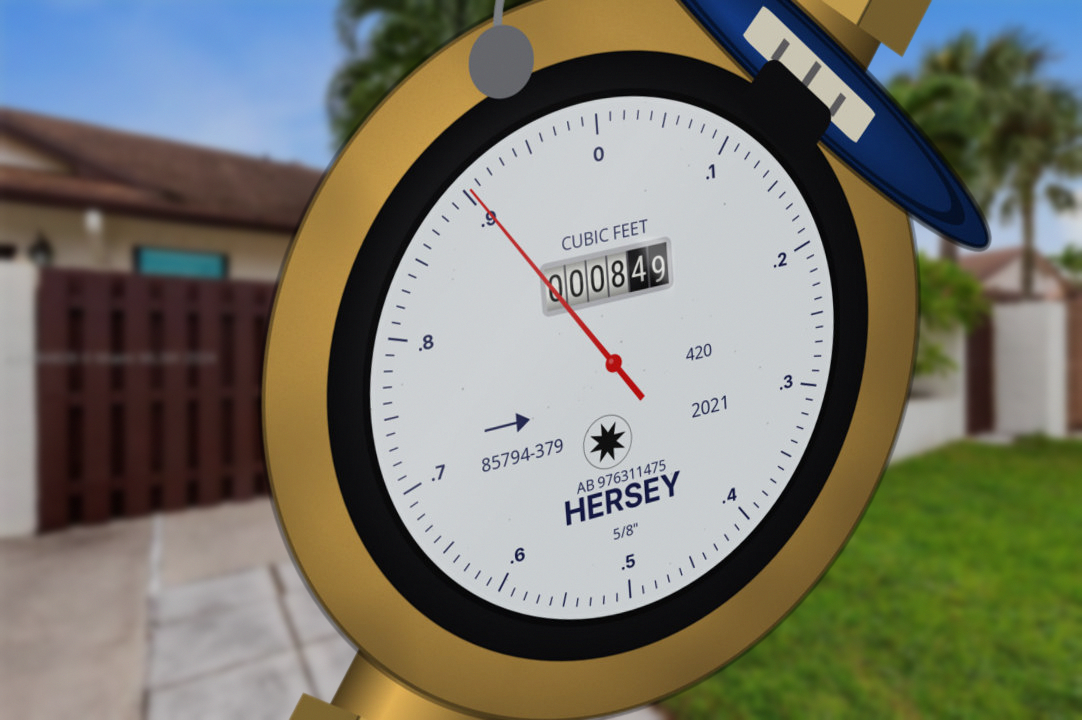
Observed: 848.90 ft³
